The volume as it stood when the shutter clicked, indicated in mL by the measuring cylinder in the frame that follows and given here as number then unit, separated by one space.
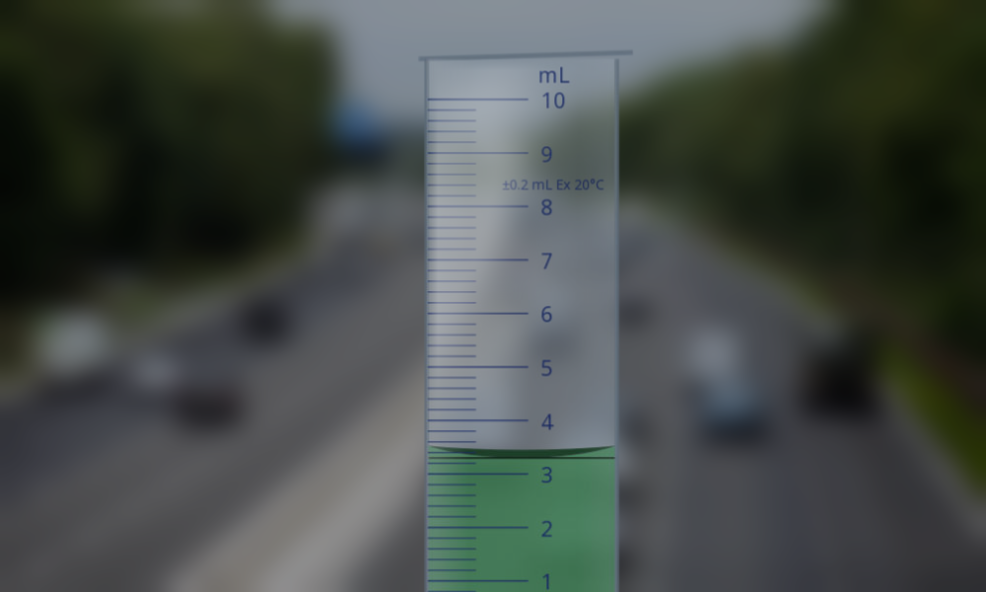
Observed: 3.3 mL
